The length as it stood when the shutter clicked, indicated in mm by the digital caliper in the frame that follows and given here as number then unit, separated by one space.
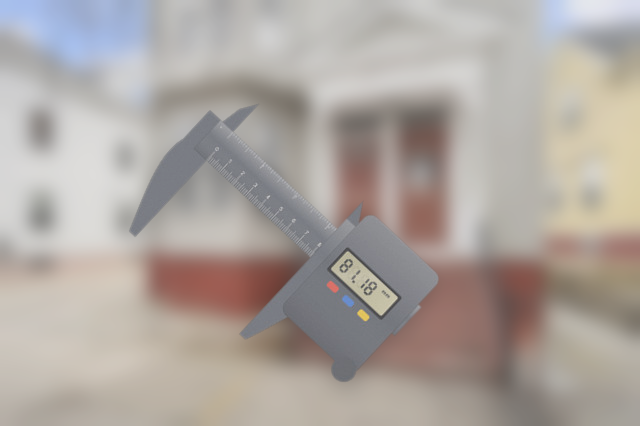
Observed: 81.18 mm
